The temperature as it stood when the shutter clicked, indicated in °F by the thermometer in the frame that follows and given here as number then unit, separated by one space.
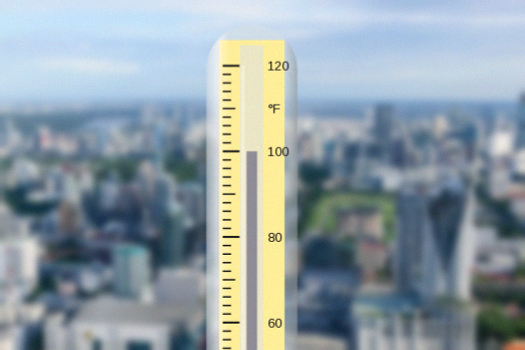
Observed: 100 °F
